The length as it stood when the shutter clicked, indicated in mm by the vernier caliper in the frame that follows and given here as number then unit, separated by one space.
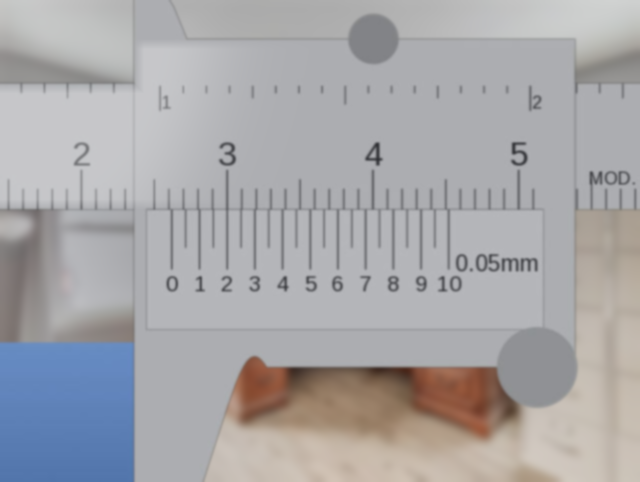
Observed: 26.2 mm
